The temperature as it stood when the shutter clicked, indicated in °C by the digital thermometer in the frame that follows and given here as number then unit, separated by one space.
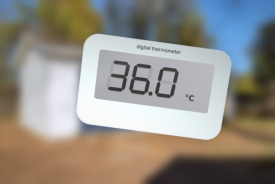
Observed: 36.0 °C
